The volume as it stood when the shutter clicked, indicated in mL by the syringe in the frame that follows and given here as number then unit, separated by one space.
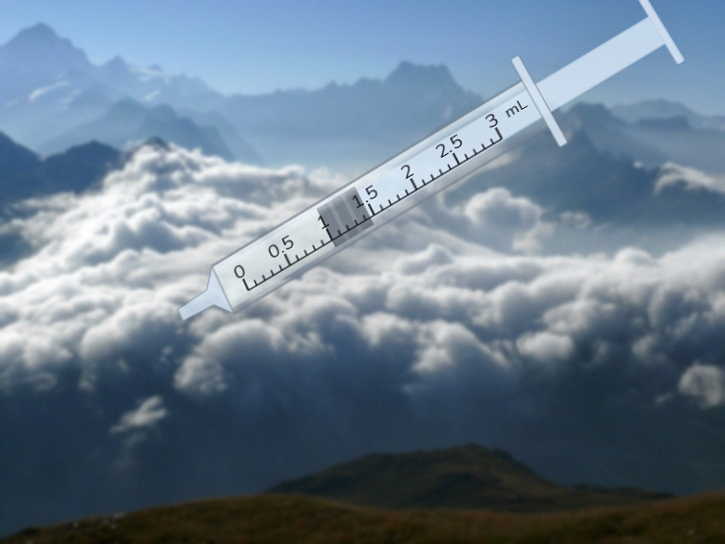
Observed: 1 mL
